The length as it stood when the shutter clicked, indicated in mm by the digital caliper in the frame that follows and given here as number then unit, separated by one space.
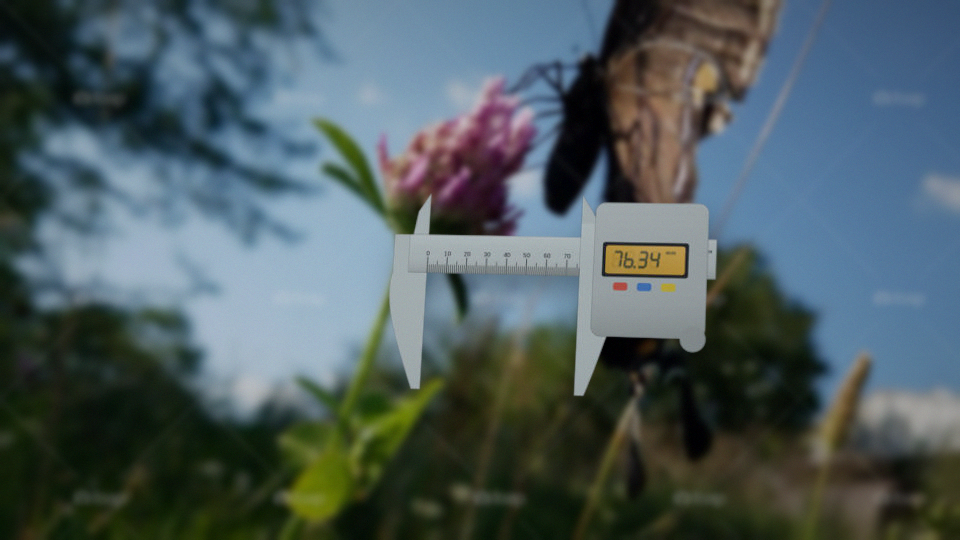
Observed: 76.34 mm
